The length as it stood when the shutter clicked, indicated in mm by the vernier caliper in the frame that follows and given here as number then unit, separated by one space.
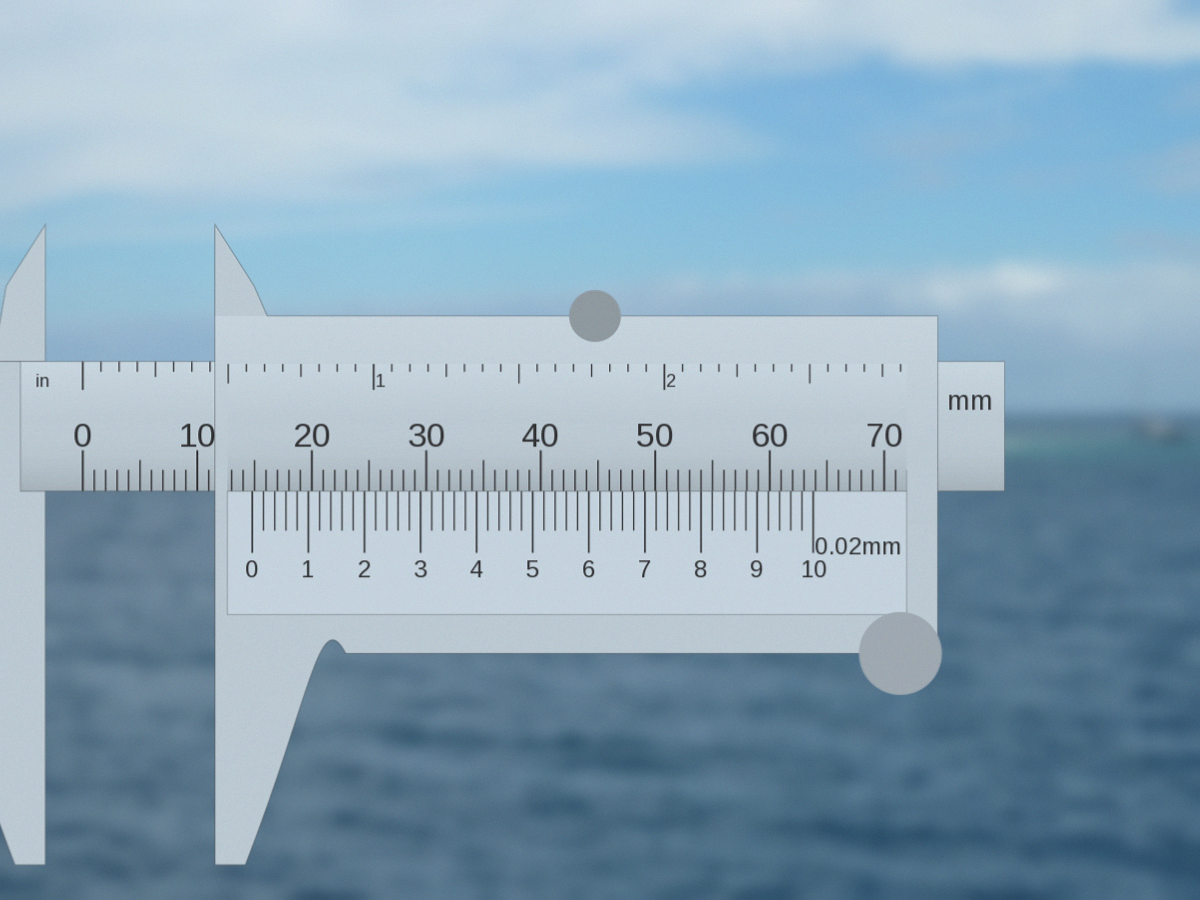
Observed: 14.8 mm
